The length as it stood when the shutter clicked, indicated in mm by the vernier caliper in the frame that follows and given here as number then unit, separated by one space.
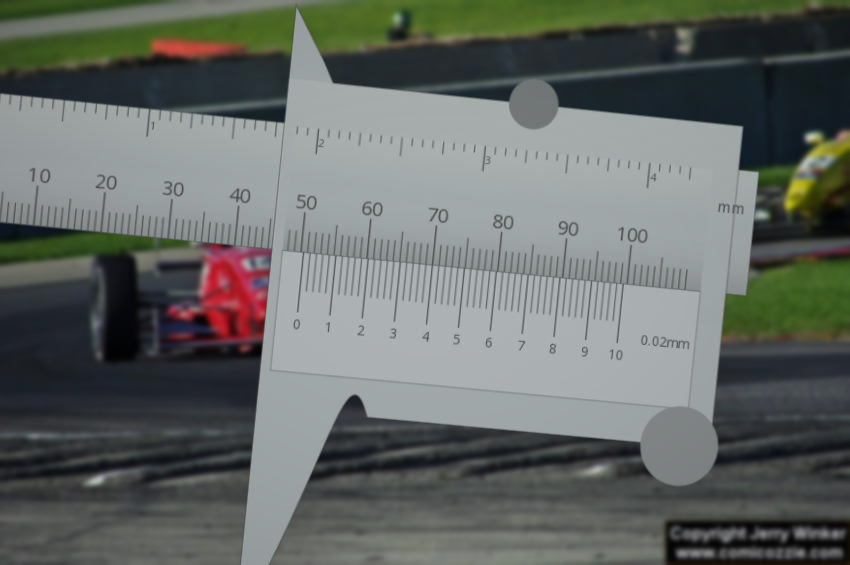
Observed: 50.4 mm
